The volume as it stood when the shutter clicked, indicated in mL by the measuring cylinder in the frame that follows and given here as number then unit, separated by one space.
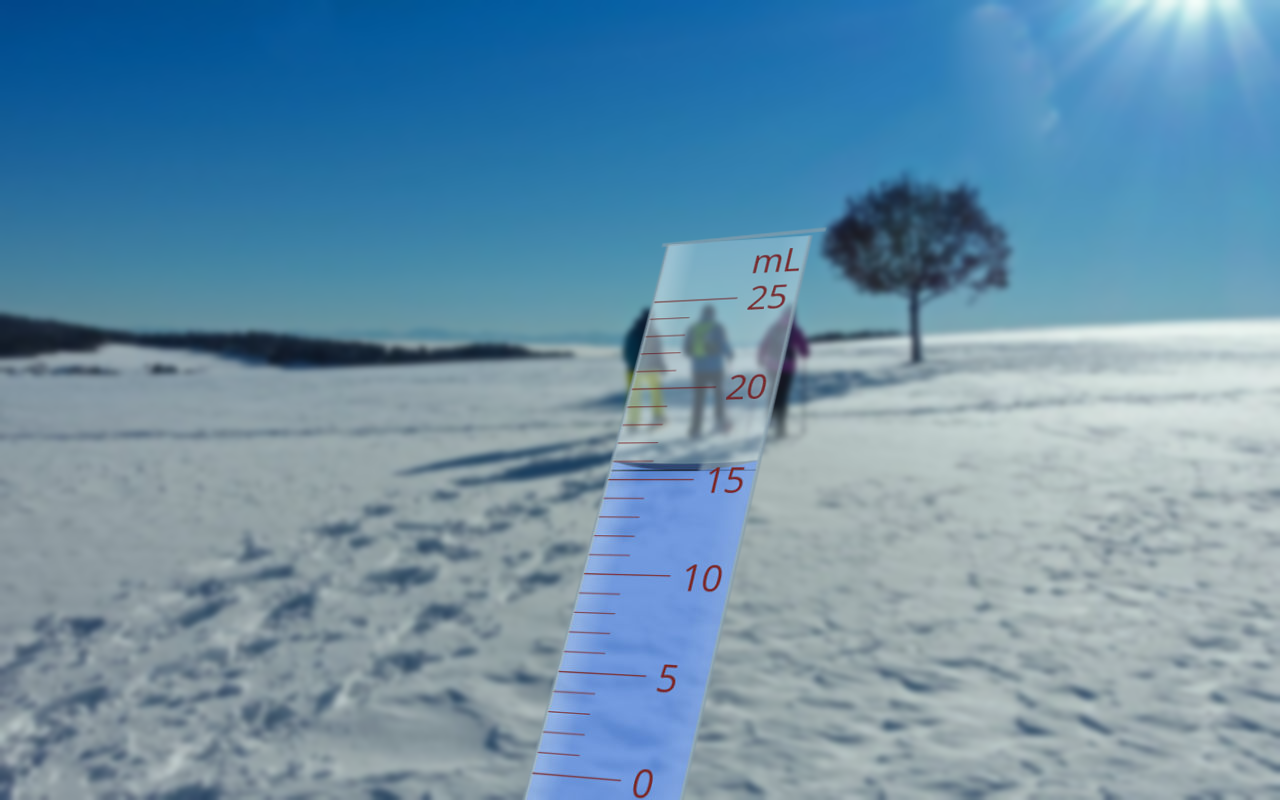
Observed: 15.5 mL
